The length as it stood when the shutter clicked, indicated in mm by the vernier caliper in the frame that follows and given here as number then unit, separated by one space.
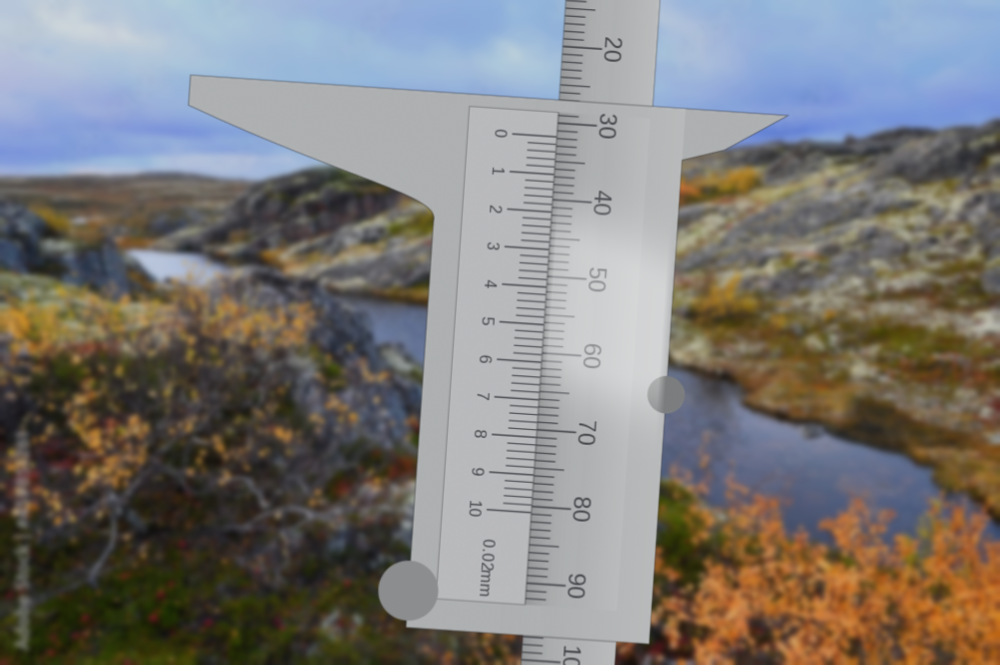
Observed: 31.8 mm
